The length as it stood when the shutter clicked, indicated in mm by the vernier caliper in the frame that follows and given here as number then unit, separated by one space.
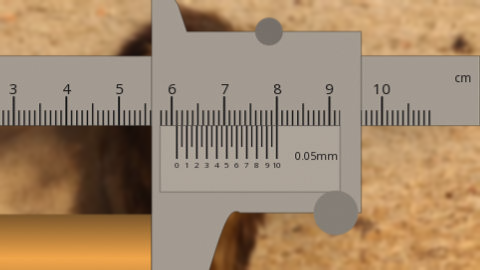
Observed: 61.0 mm
